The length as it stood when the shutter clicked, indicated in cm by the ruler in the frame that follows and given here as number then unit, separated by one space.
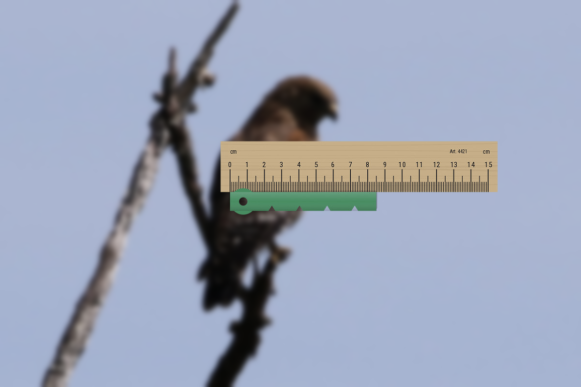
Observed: 8.5 cm
